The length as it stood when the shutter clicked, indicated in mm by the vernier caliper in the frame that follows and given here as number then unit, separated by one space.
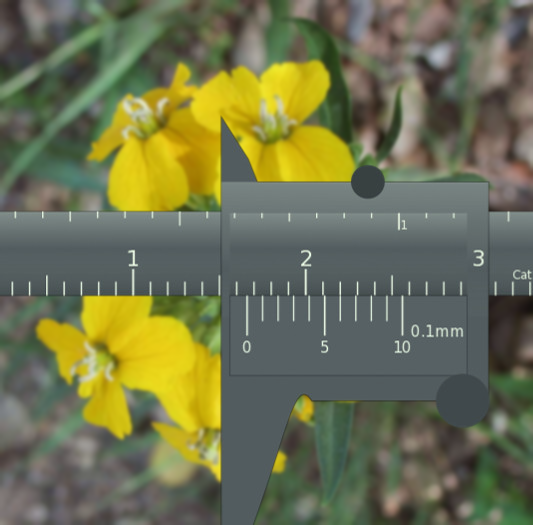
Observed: 16.6 mm
